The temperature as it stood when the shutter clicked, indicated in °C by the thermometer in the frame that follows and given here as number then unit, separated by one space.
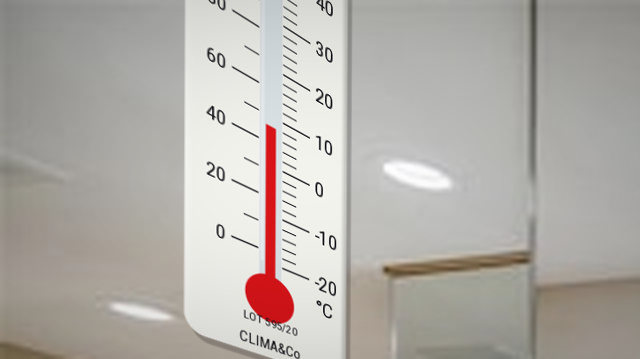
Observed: 8 °C
